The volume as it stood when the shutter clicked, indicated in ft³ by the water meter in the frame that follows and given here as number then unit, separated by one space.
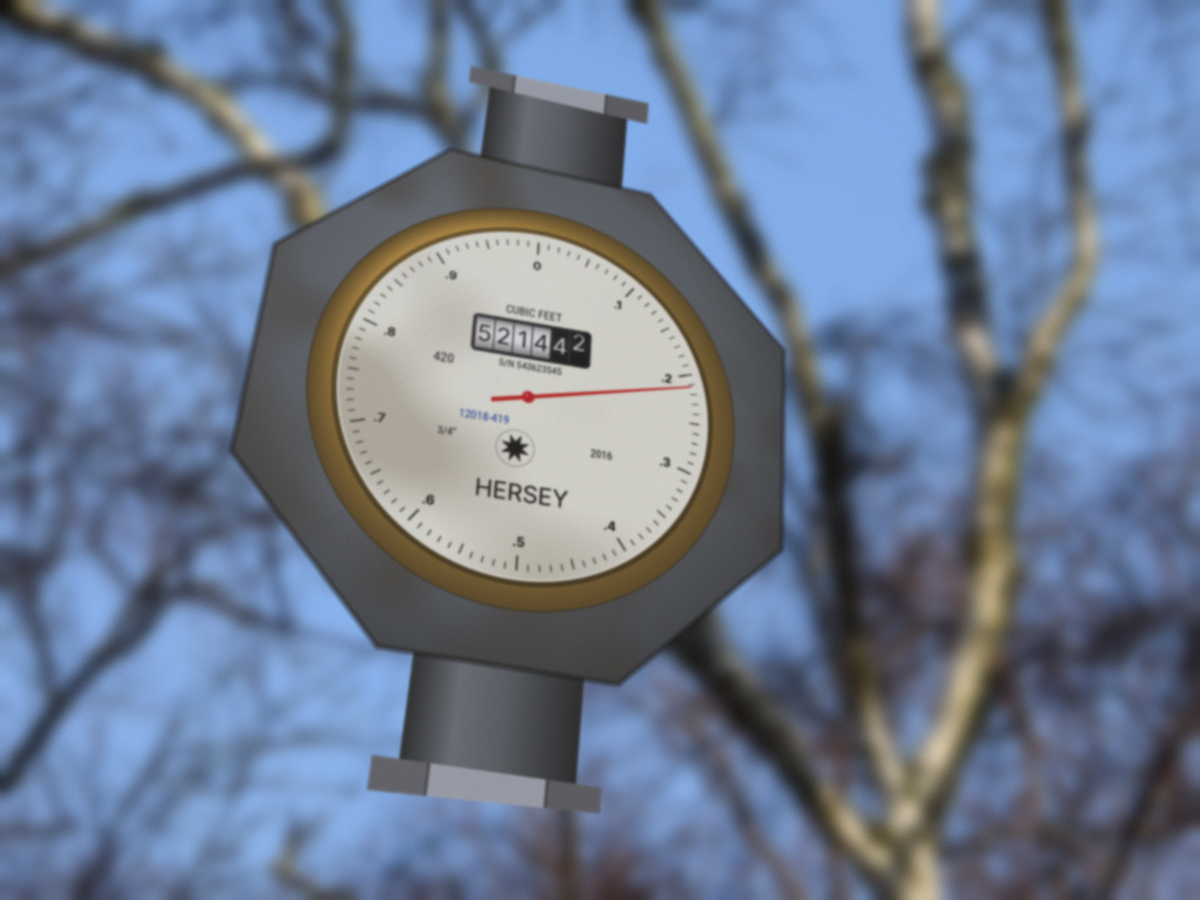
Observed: 521442.21 ft³
